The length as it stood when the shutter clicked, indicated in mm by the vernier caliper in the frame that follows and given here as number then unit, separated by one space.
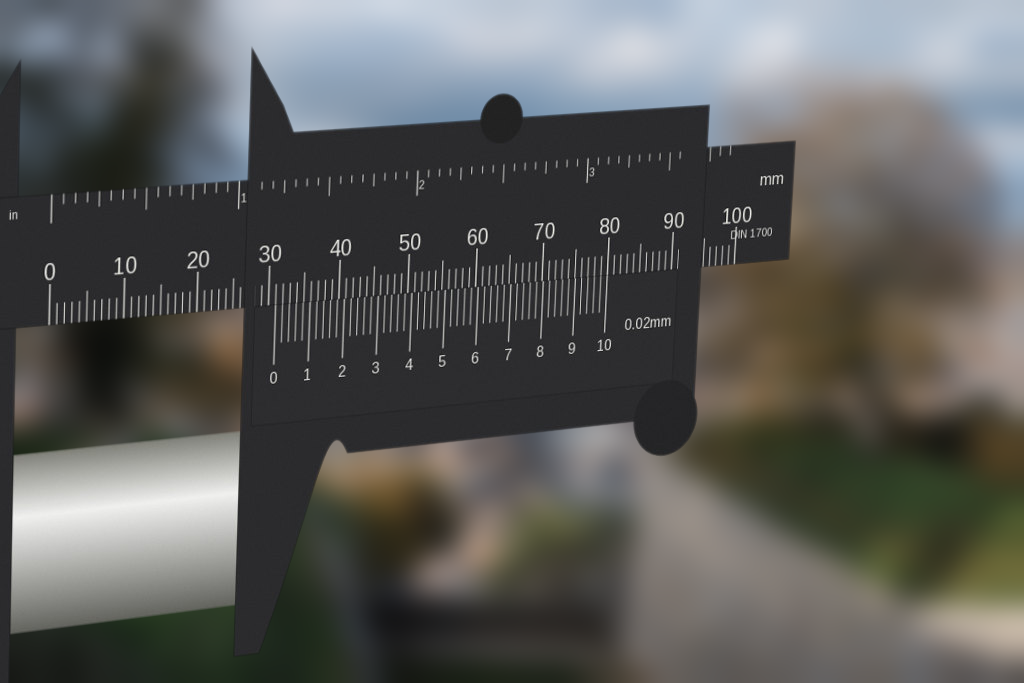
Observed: 31.0 mm
